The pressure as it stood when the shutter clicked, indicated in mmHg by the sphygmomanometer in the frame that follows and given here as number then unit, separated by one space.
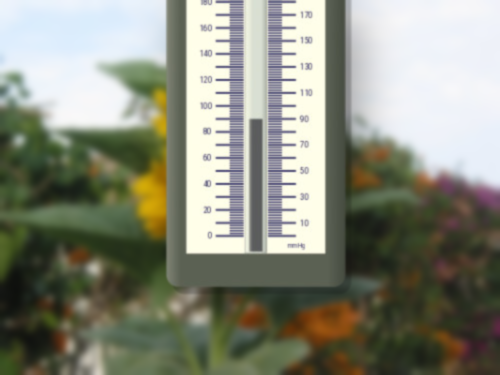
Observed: 90 mmHg
